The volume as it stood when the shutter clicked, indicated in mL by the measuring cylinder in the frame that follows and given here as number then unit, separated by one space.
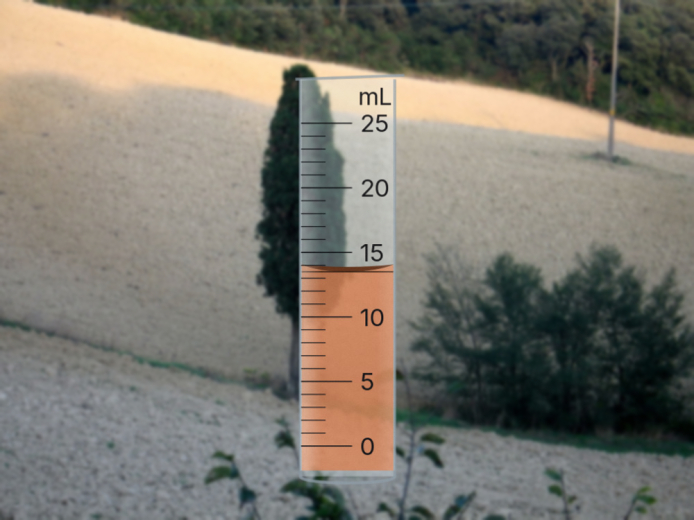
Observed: 13.5 mL
